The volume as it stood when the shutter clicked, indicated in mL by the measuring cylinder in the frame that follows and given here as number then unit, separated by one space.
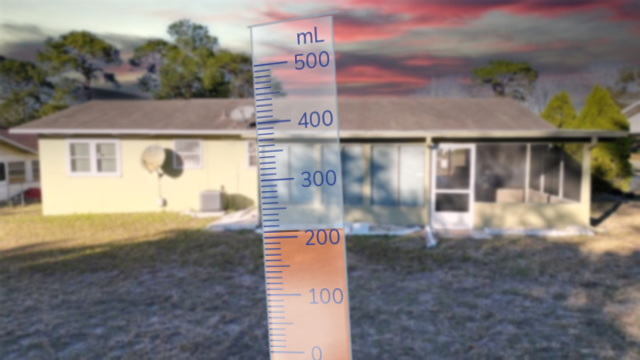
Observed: 210 mL
